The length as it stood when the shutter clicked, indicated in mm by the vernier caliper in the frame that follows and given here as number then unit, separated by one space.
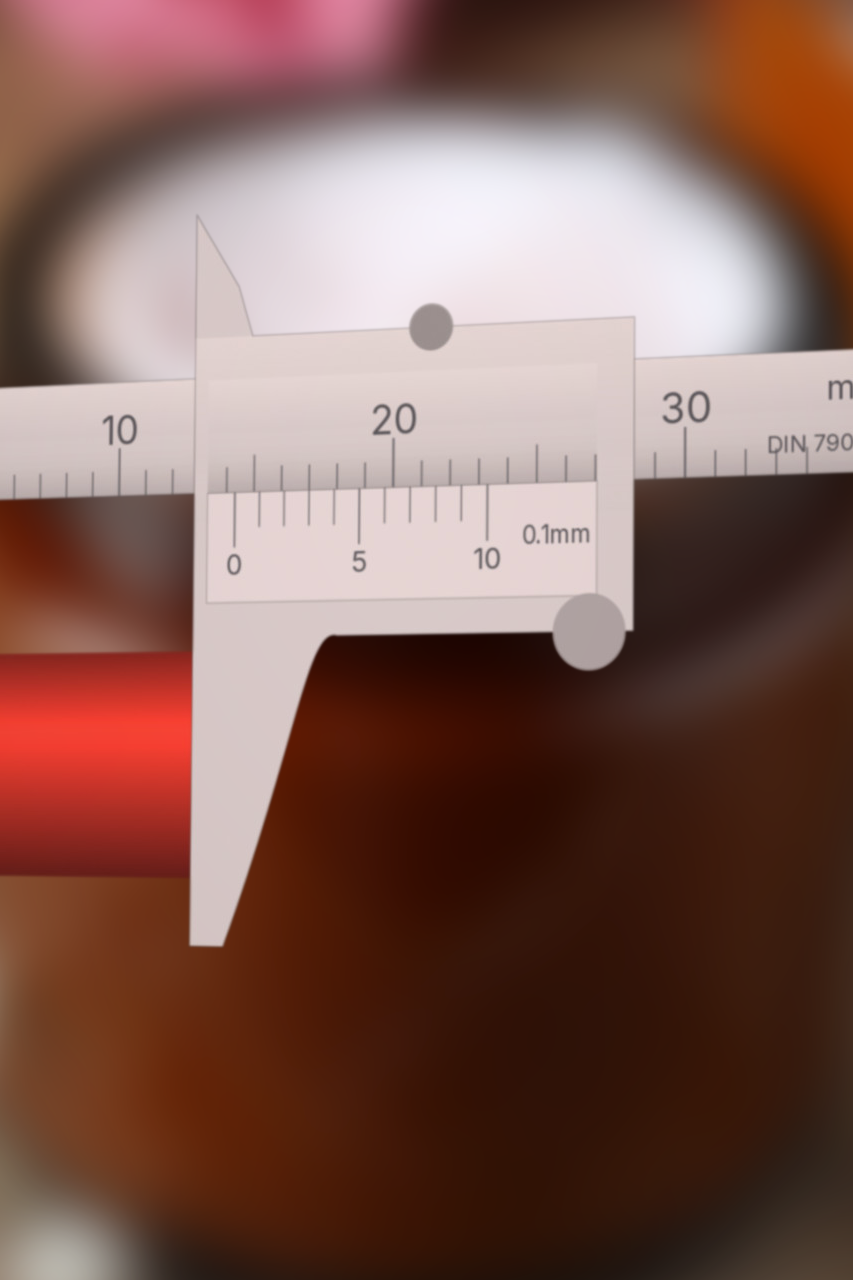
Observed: 14.3 mm
